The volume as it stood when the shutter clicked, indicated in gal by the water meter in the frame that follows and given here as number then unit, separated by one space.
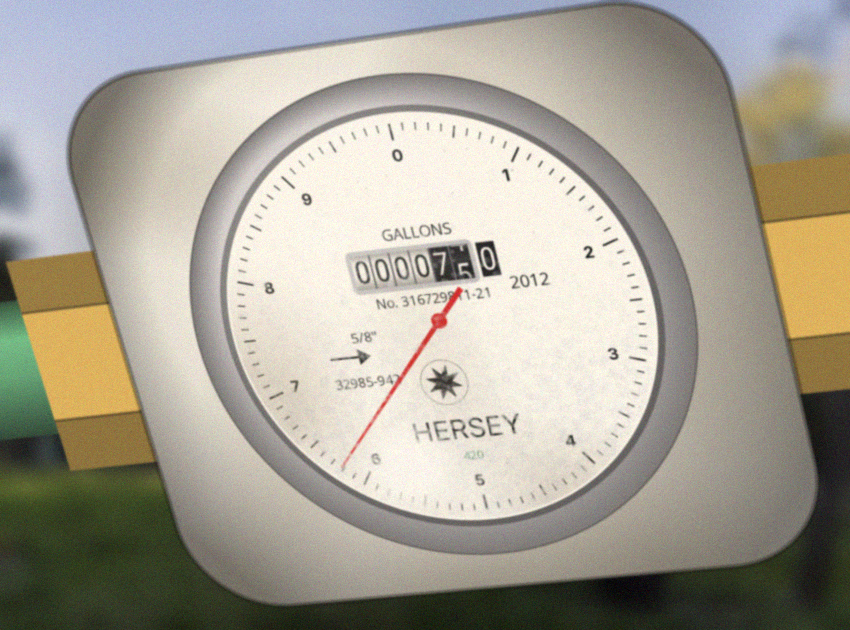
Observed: 746.2 gal
